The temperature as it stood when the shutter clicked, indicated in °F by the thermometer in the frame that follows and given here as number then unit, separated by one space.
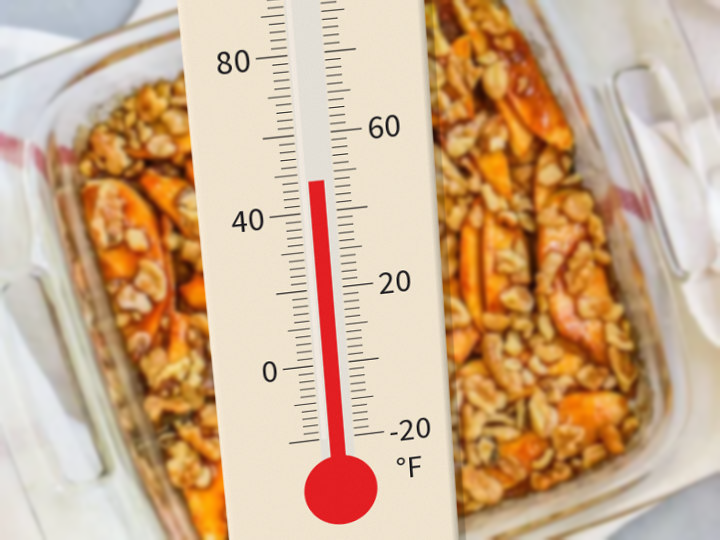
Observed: 48 °F
